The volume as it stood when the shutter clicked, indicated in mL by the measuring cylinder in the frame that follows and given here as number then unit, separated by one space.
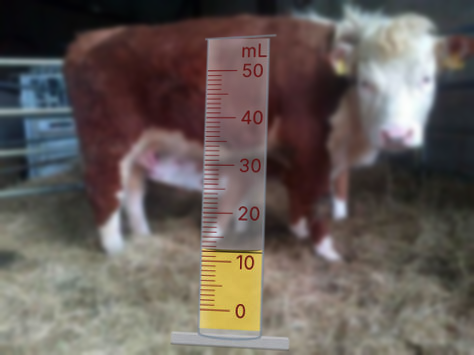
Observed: 12 mL
